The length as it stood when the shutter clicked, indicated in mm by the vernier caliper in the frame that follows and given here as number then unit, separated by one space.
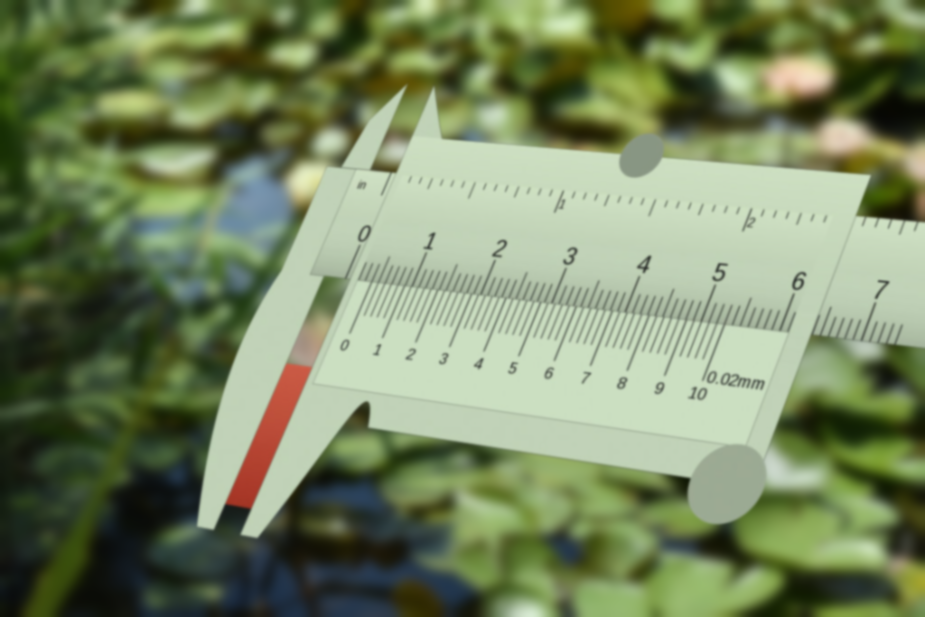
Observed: 4.0 mm
